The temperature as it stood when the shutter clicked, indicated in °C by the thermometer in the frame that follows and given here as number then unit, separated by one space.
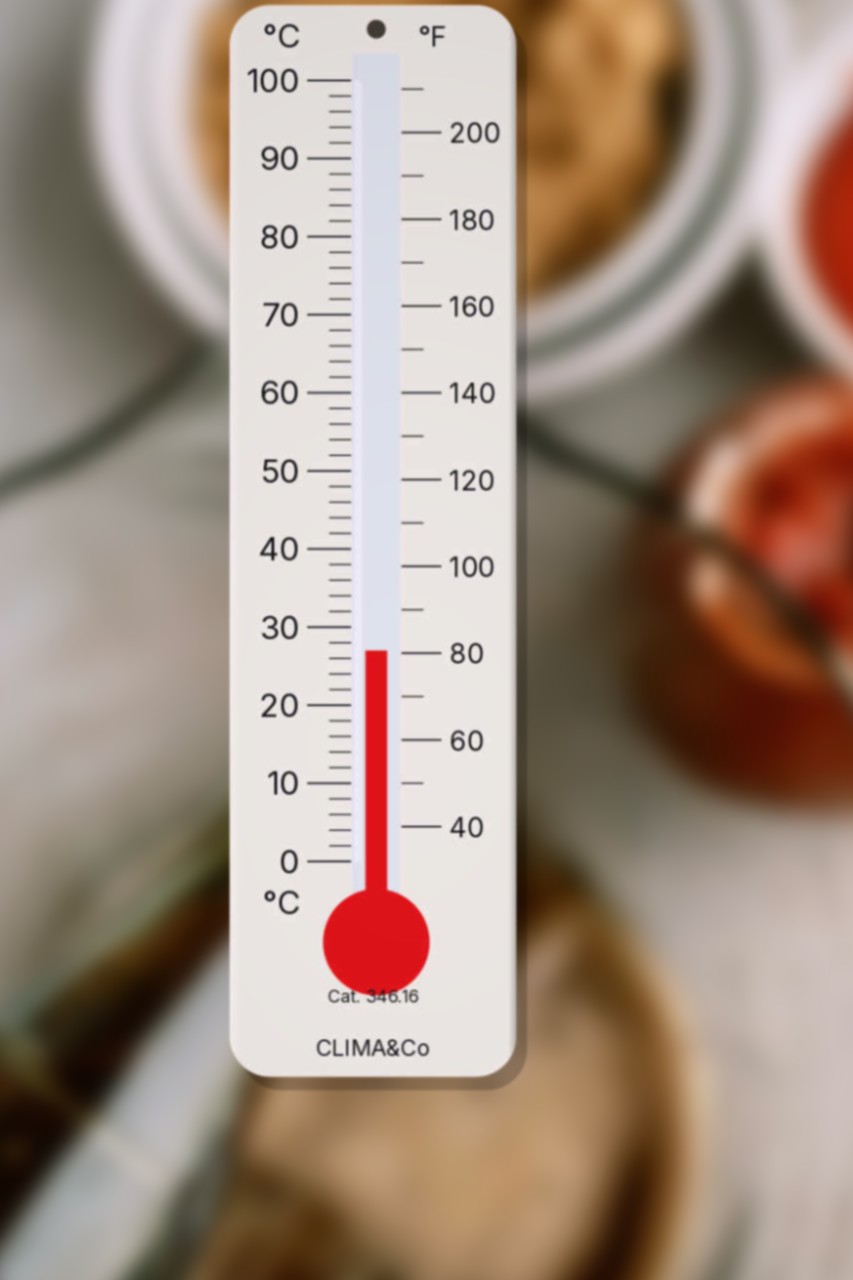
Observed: 27 °C
